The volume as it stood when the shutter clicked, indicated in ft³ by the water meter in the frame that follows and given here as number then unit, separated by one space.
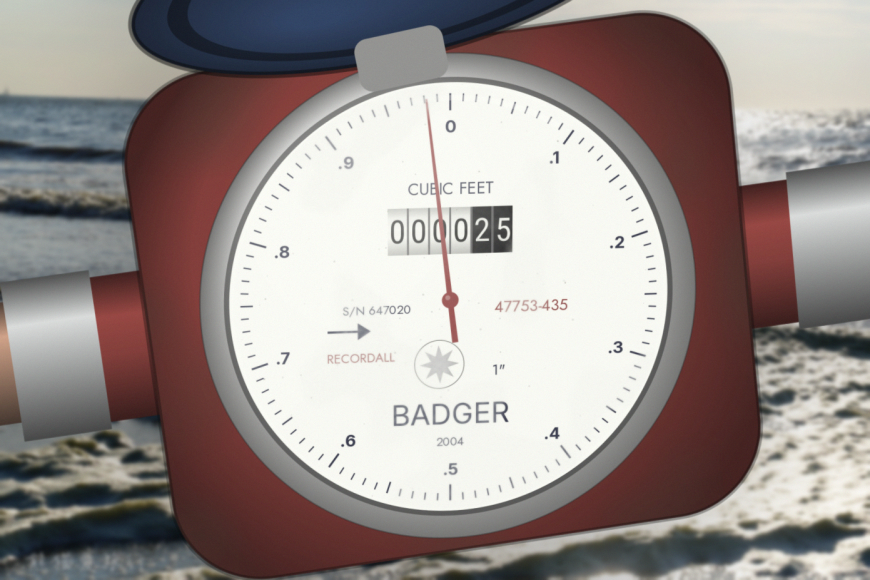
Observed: 24.98 ft³
